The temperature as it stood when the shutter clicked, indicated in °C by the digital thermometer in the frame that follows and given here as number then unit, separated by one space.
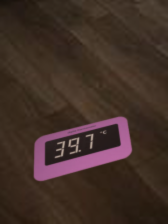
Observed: 39.7 °C
